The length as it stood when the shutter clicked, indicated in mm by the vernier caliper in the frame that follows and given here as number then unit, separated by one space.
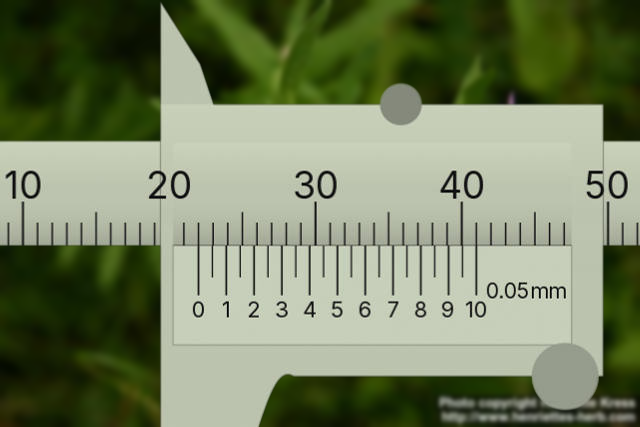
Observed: 22.0 mm
